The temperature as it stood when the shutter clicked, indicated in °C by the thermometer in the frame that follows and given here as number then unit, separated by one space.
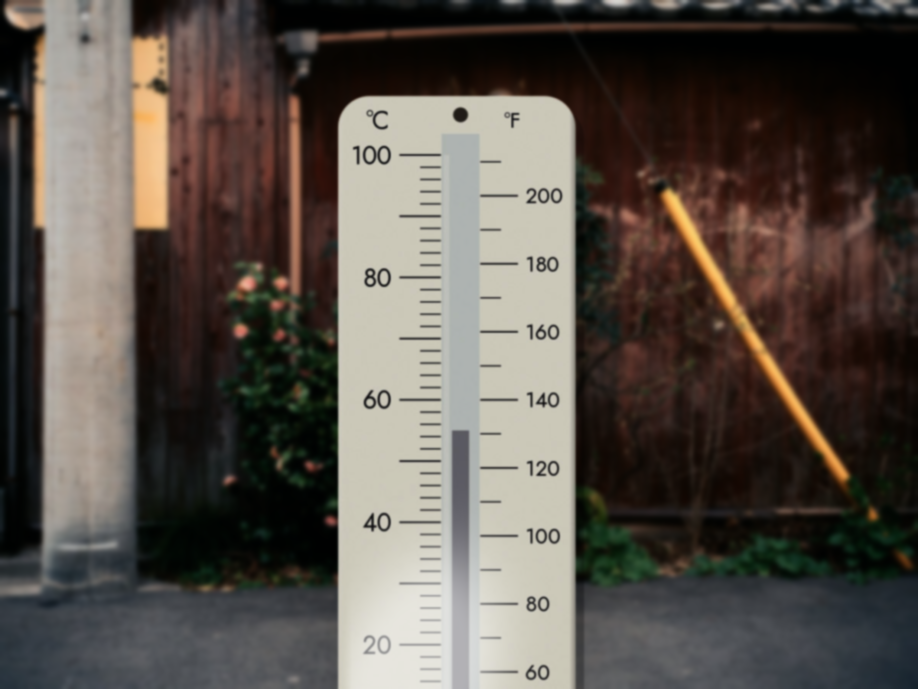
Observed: 55 °C
